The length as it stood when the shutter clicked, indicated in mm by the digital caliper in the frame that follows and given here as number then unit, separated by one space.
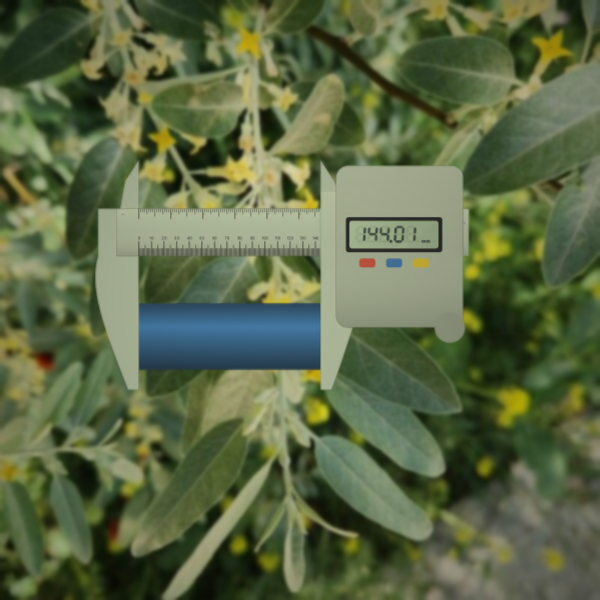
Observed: 144.01 mm
